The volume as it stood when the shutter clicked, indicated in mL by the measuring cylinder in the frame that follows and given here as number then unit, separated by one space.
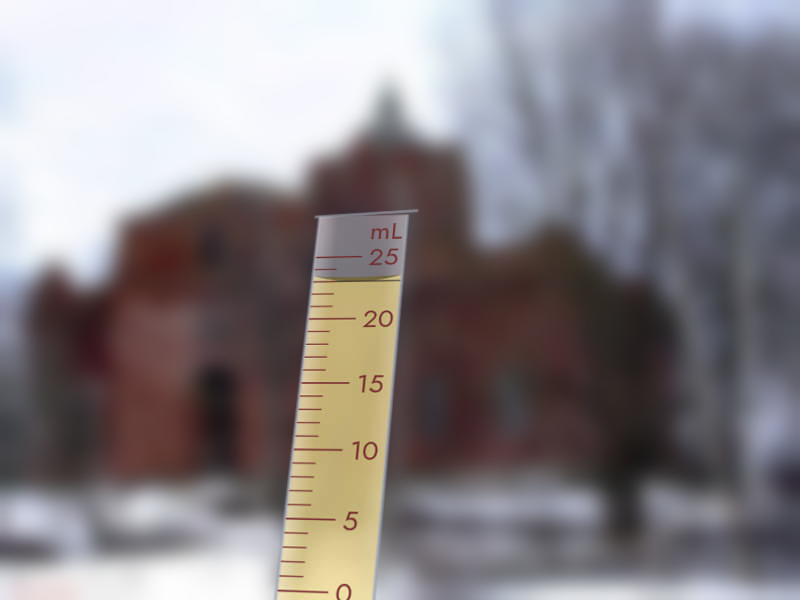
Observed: 23 mL
